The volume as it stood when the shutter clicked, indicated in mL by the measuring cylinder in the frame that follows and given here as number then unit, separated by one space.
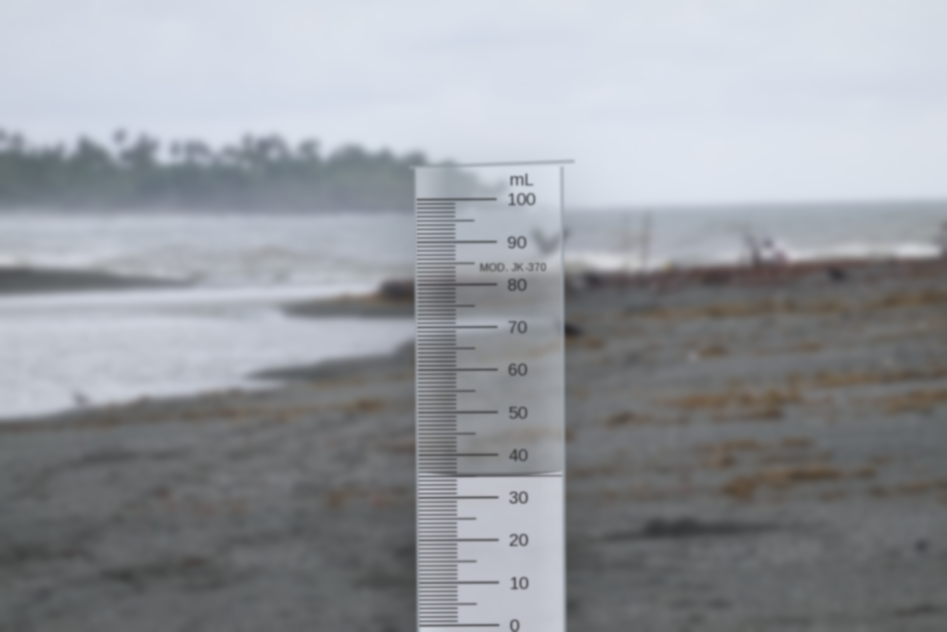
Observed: 35 mL
